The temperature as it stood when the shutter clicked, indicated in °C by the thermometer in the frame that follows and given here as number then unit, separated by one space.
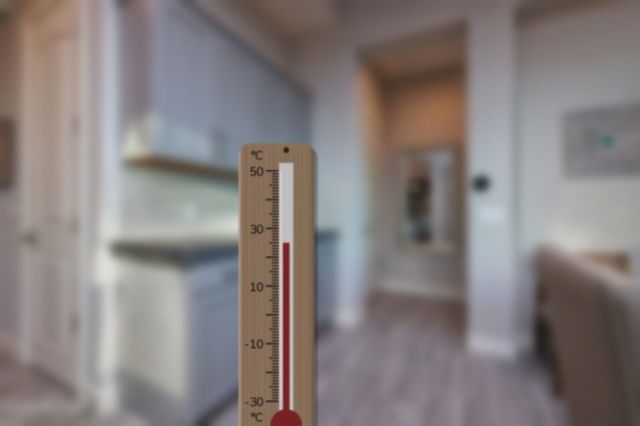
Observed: 25 °C
